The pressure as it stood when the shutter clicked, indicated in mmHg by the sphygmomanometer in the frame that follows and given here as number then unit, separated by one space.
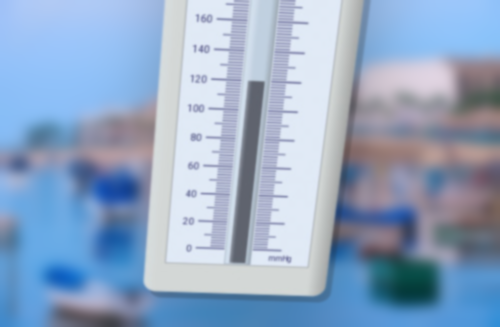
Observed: 120 mmHg
